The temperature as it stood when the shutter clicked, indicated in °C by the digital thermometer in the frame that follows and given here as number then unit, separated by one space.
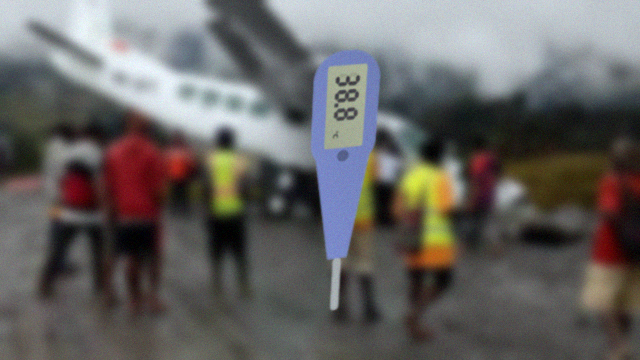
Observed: 38.8 °C
